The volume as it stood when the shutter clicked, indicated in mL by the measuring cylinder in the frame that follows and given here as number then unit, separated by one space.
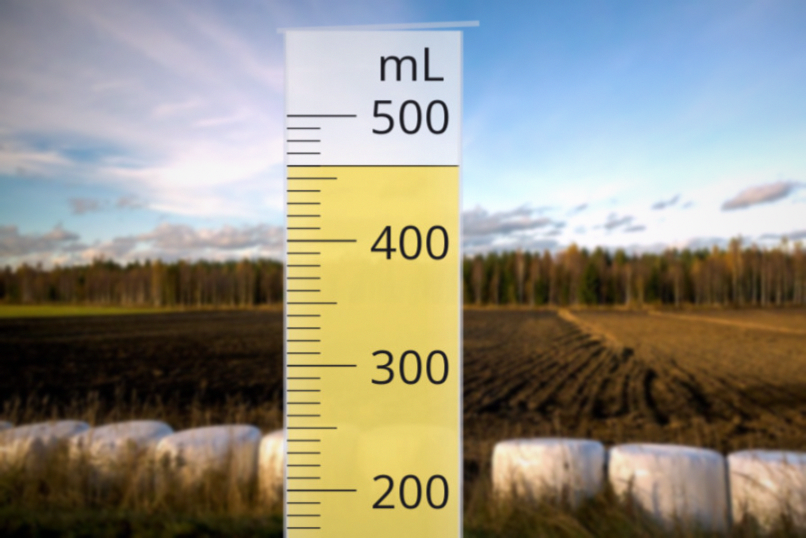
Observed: 460 mL
